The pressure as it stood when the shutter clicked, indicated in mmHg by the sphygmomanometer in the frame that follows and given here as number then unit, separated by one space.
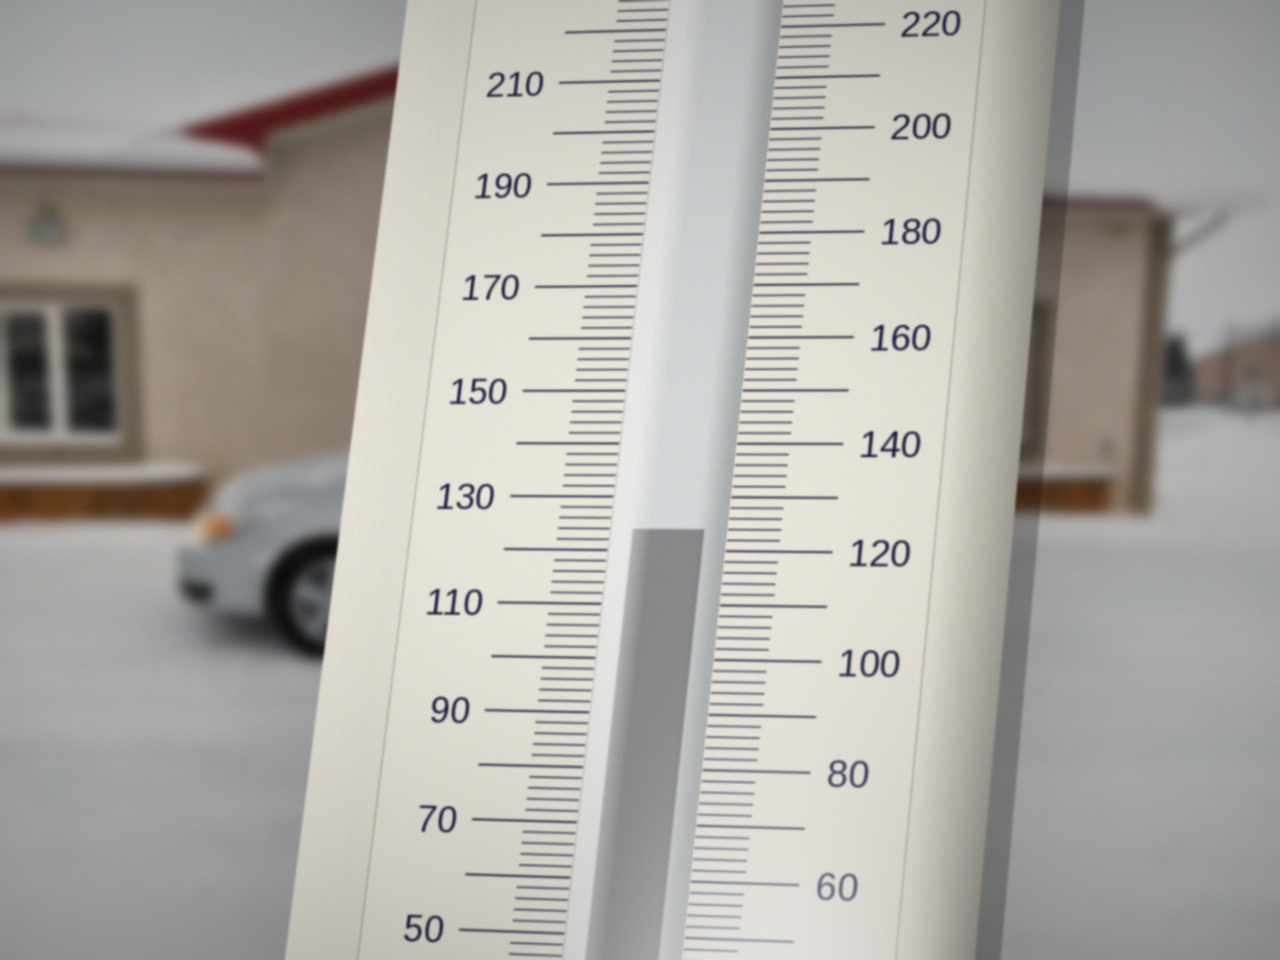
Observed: 124 mmHg
